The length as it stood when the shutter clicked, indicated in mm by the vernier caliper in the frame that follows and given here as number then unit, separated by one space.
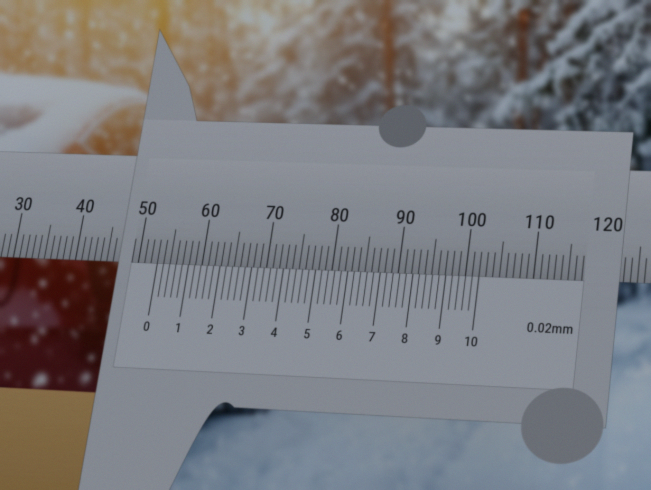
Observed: 53.0 mm
